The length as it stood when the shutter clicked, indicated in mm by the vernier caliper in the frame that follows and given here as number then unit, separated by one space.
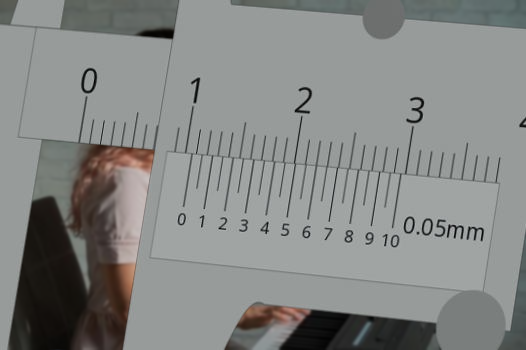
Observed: 10.6 mm
